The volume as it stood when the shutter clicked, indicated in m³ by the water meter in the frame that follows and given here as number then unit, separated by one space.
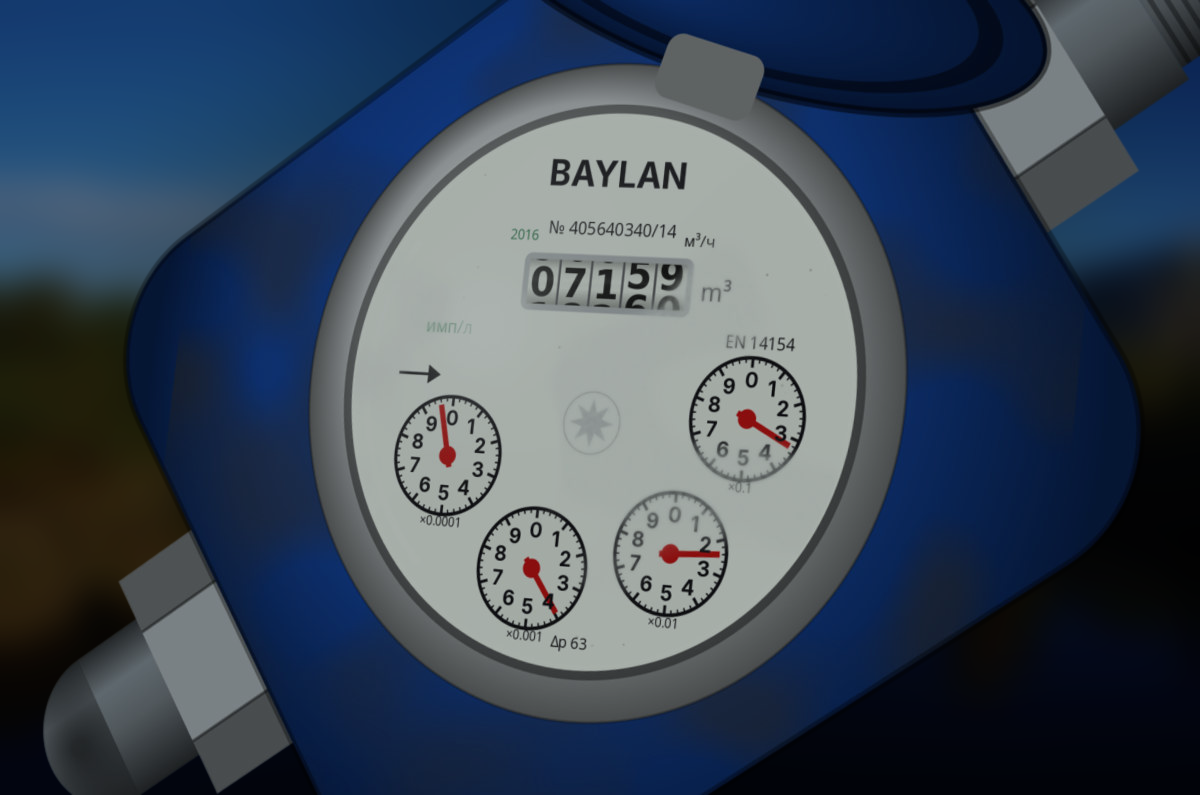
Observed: 7159.3239 m³
